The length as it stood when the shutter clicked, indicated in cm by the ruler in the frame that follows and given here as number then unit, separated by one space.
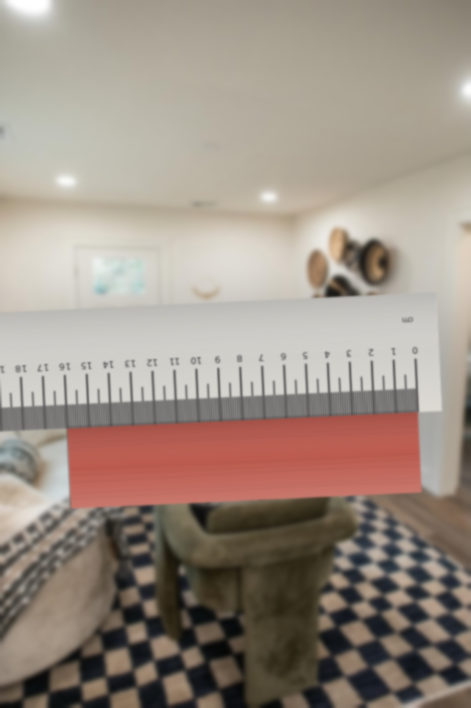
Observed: 16 cm
